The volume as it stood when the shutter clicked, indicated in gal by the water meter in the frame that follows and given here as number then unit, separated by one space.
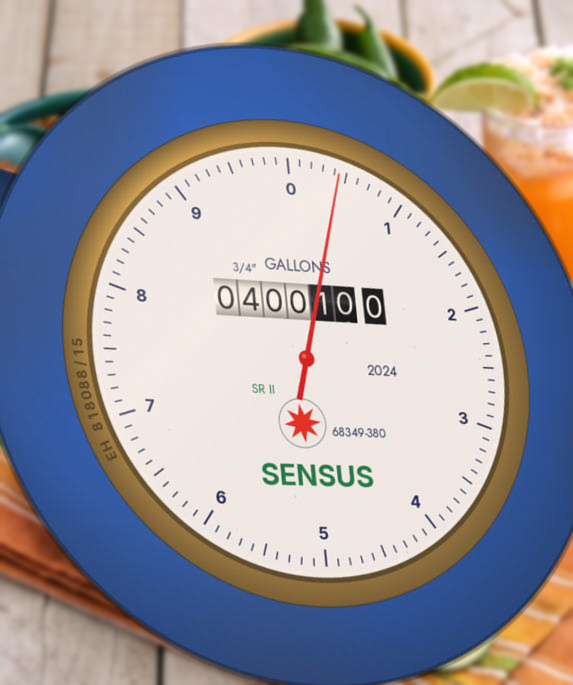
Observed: 400100.4 gal
